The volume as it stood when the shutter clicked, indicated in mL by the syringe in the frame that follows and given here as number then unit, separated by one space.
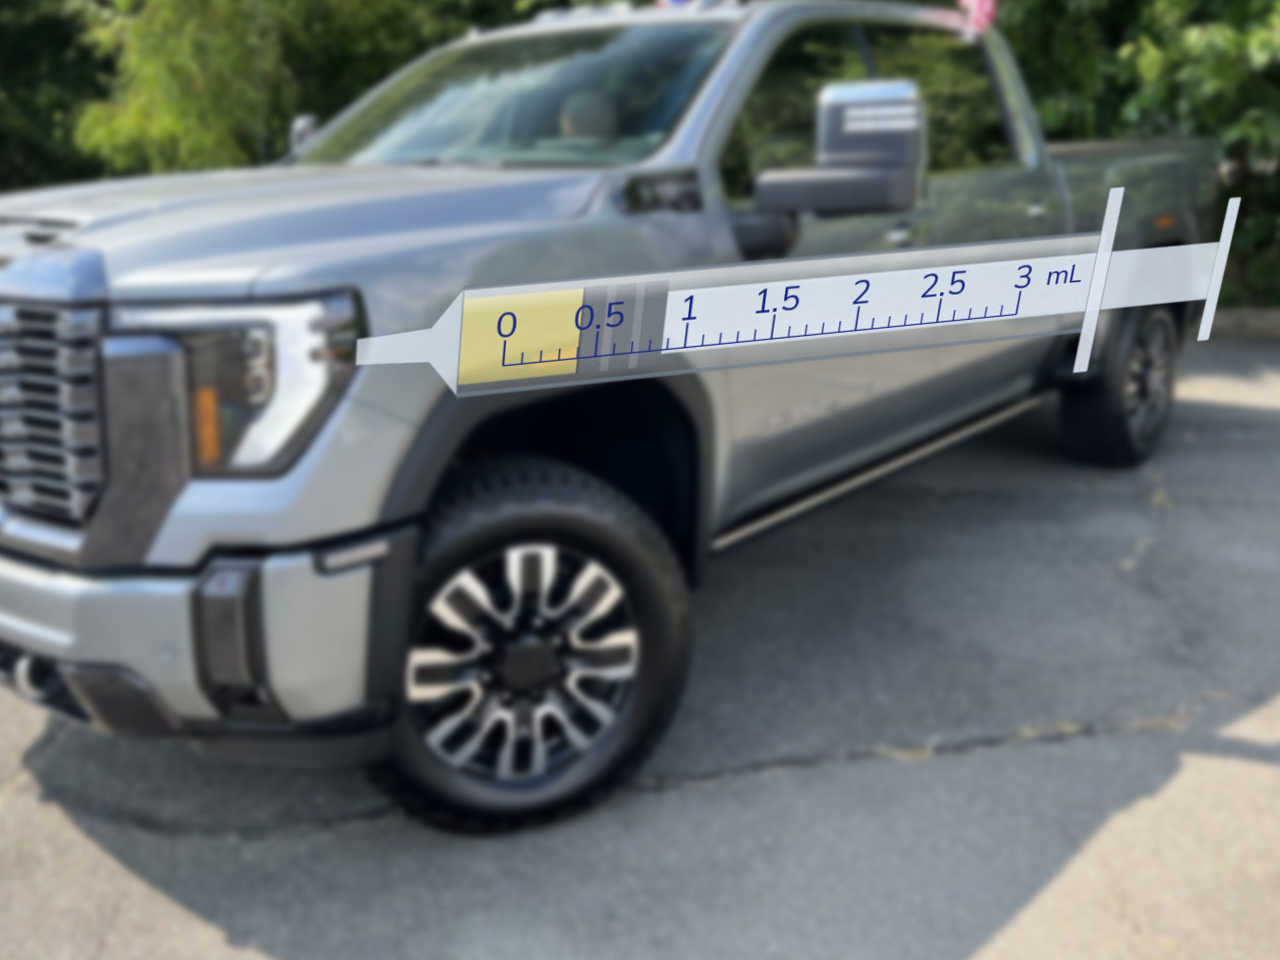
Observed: 0.4 mL
